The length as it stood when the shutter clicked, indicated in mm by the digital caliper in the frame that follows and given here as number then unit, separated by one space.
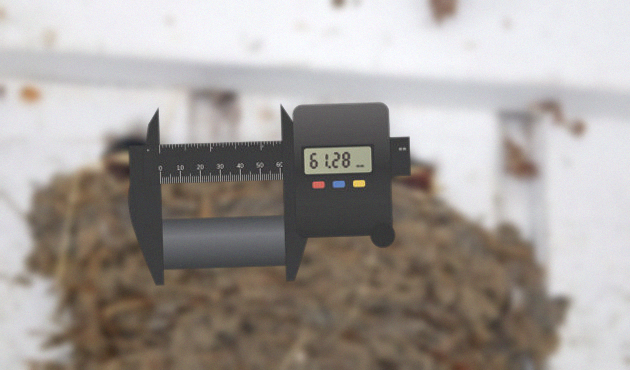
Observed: 61.28 mm
